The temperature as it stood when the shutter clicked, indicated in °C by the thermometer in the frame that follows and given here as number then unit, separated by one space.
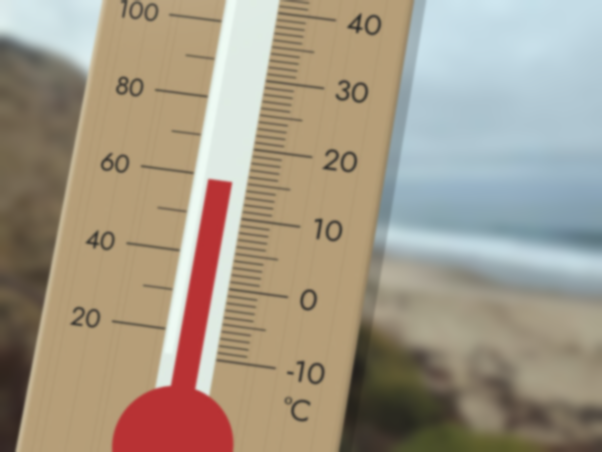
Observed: 15 °C
